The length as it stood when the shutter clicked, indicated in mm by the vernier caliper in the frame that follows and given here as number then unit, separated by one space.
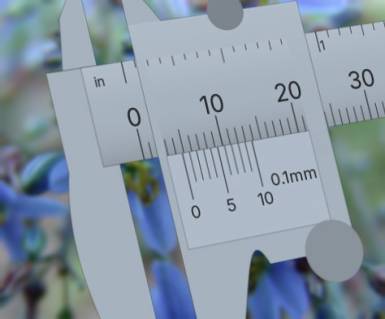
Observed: 4.8 mm
